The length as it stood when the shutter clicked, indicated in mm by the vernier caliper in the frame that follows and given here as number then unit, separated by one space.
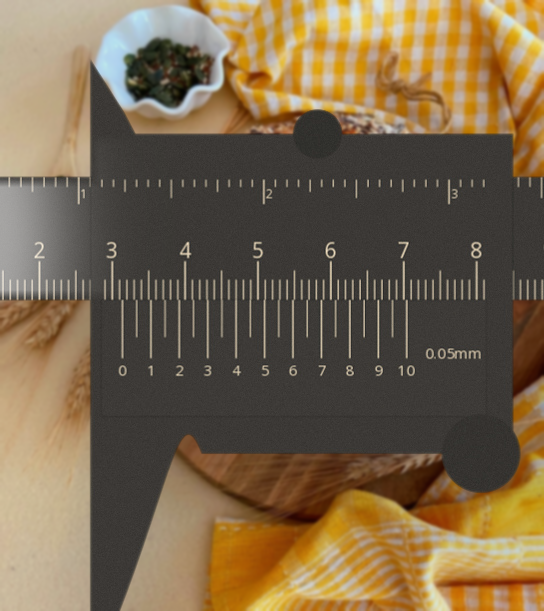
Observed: 31.4 mm
